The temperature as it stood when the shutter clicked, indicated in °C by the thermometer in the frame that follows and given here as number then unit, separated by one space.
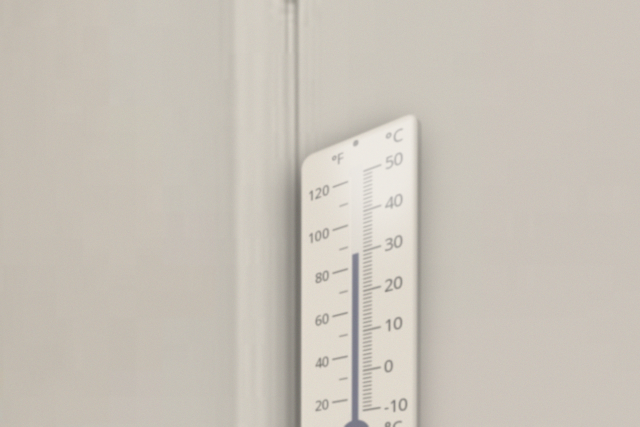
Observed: 30 °C
